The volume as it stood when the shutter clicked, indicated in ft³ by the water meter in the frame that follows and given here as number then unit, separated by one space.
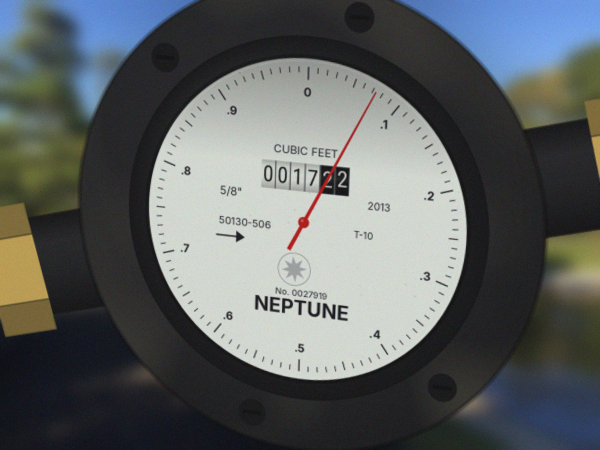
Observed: 1722.07 ft³
